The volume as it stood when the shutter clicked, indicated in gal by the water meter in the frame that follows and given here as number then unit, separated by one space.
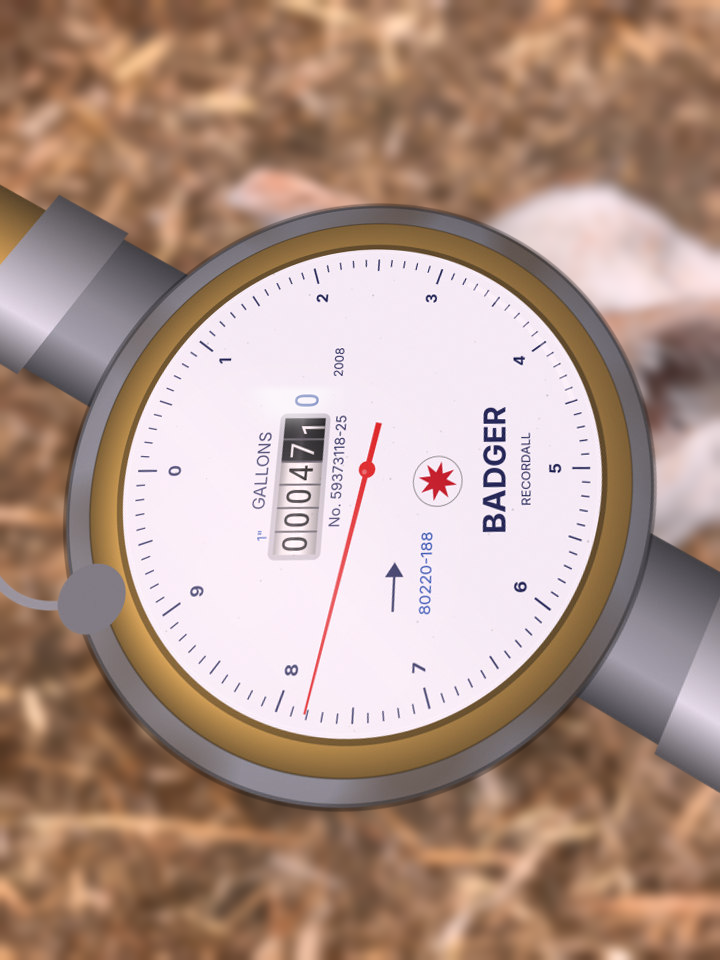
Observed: 4707.8 gal
